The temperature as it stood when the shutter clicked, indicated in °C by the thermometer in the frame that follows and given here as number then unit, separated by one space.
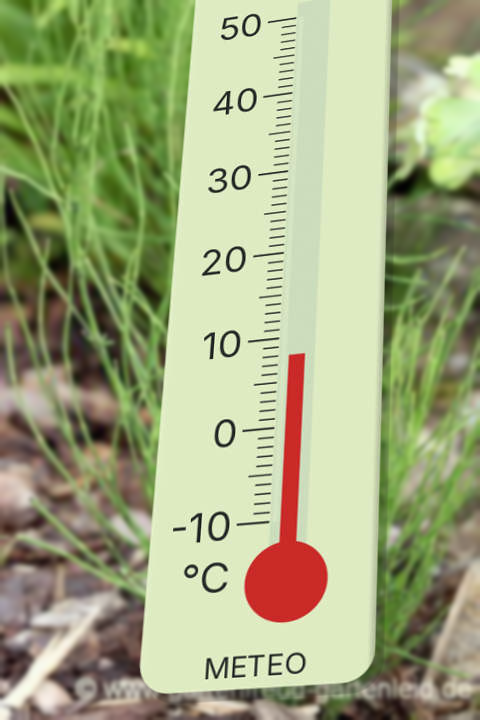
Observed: 8 °C
